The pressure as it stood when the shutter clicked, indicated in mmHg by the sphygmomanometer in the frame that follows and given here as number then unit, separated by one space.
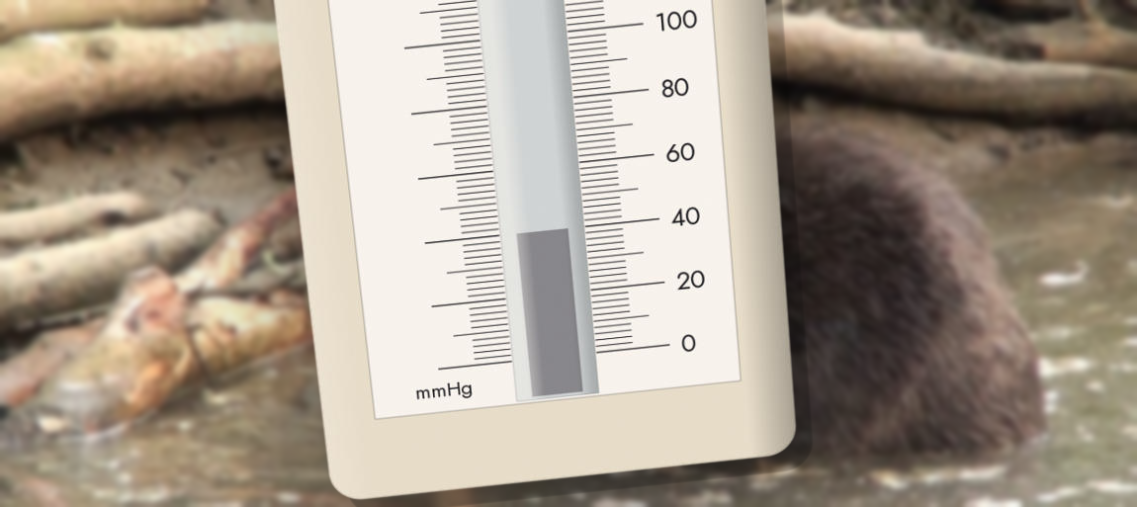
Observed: 40 mmHg
